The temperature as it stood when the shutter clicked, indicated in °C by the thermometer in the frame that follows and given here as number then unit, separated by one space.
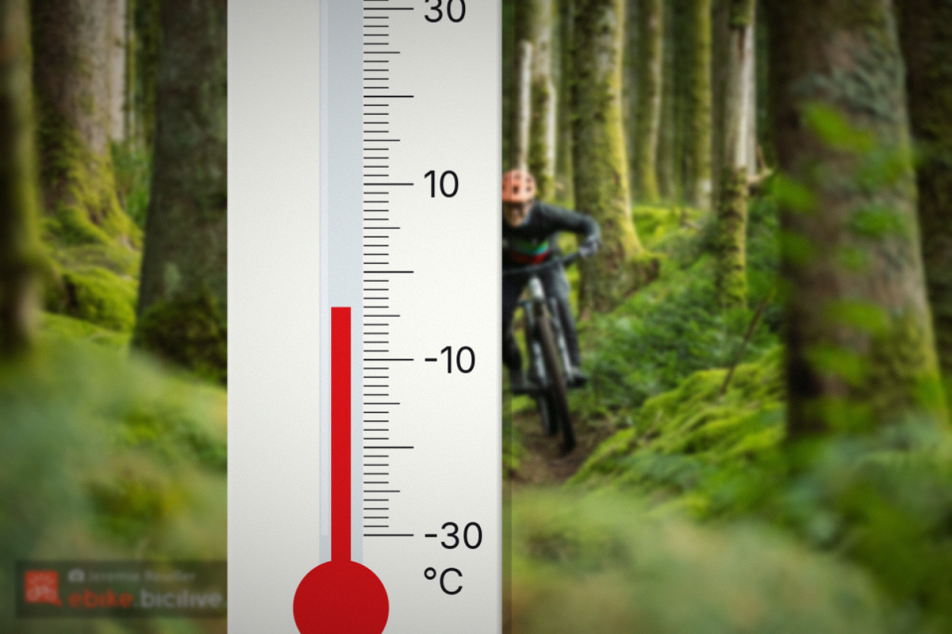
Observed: -4 °C
